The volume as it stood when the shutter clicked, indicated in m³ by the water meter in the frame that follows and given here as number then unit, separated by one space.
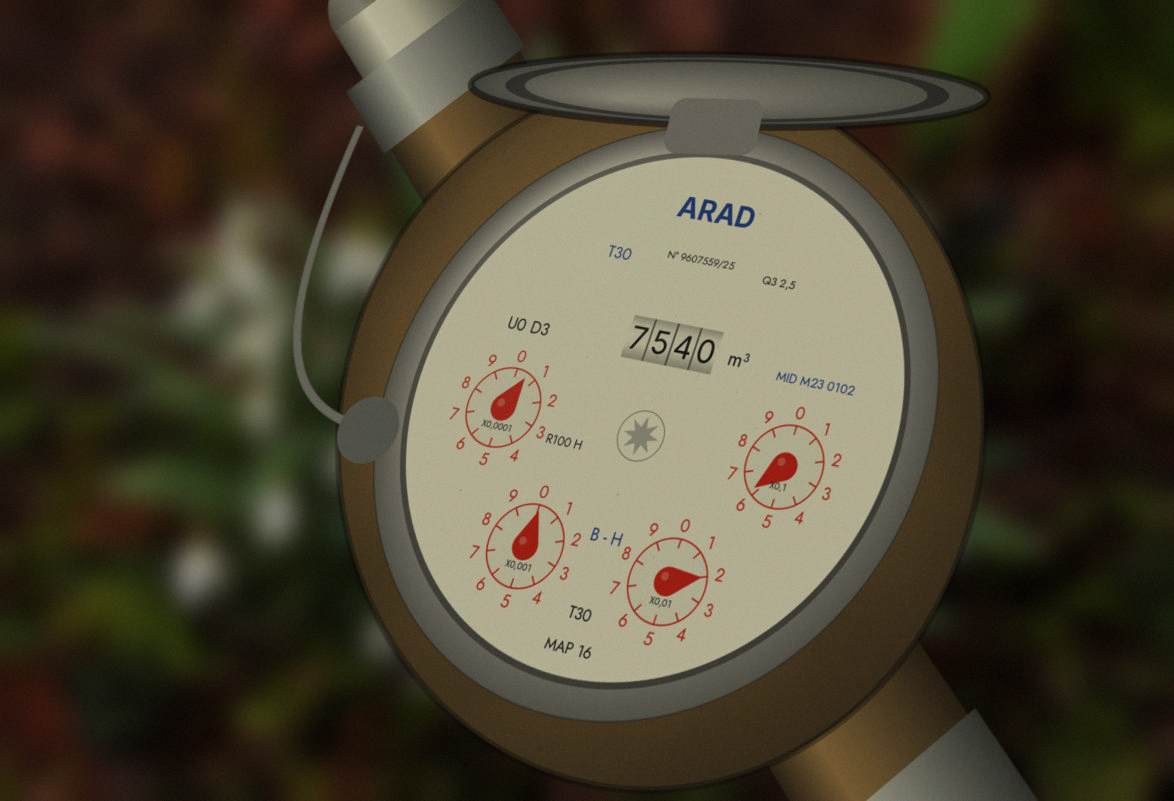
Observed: 7540.6200 m³
